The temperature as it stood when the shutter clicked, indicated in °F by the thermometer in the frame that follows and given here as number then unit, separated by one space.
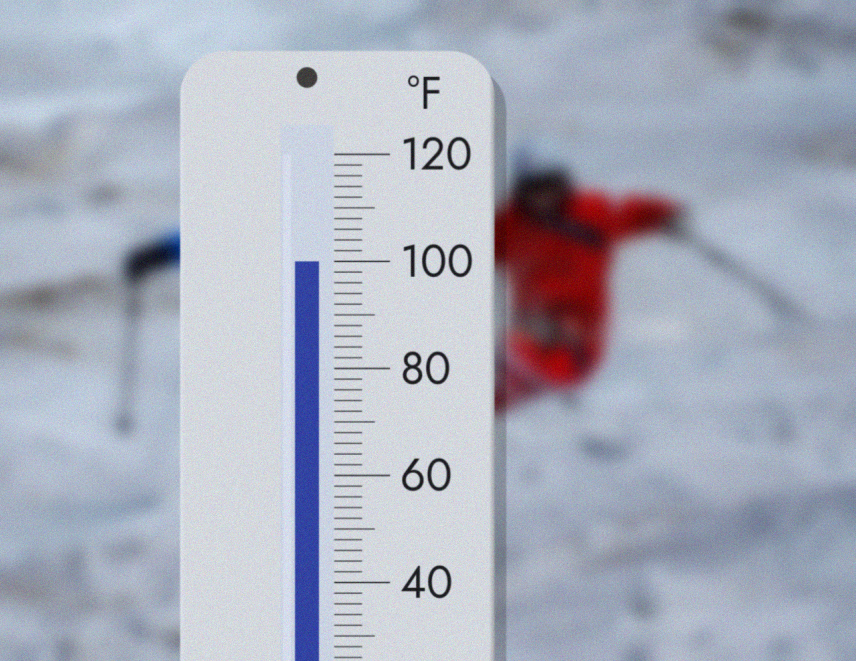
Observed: 100 °F
